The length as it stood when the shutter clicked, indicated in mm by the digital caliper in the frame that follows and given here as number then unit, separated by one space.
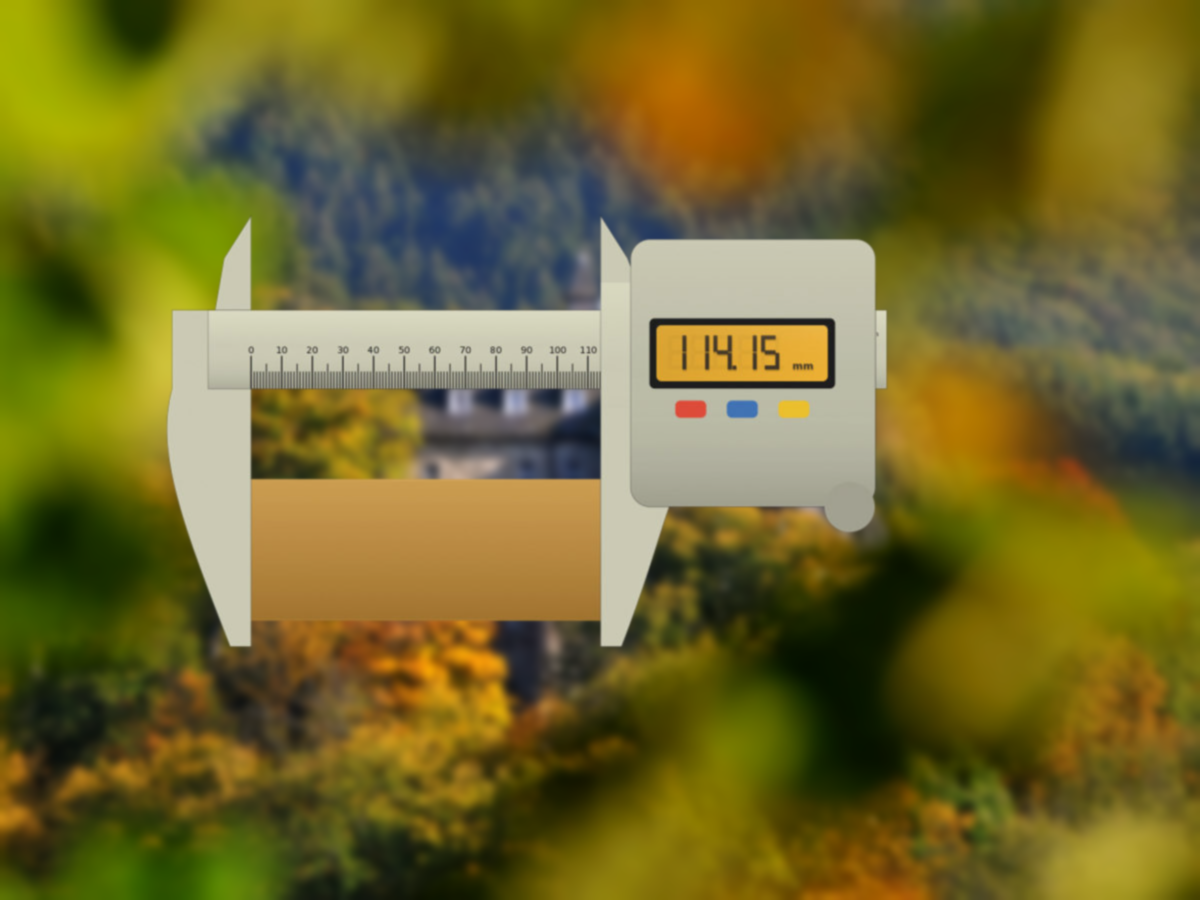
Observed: 114.15 mm
